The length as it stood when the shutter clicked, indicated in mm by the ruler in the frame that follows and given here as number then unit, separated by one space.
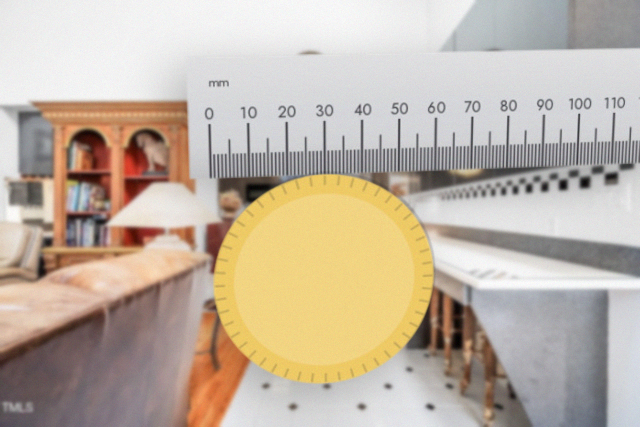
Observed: 60 mm
